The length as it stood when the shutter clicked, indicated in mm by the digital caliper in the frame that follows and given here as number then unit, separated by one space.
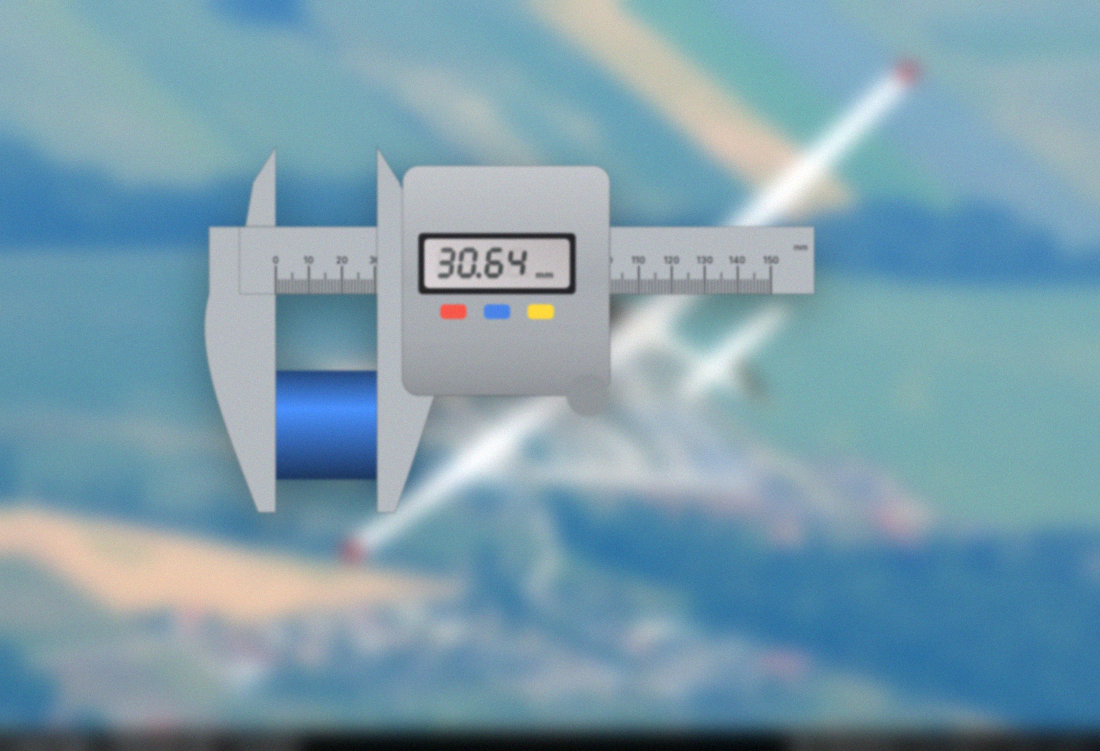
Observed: 30.64 mm
